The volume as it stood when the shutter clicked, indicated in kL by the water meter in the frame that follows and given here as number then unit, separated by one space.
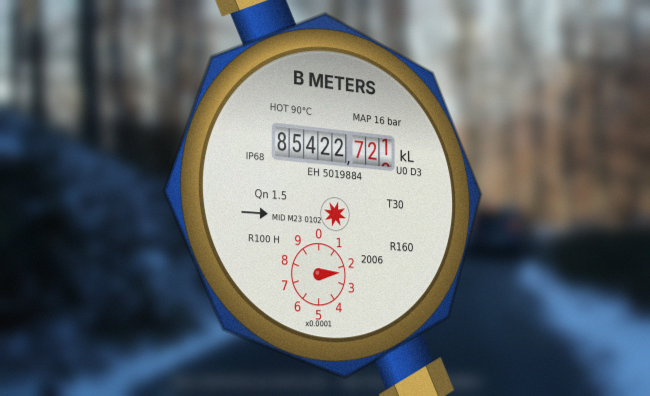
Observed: 85422.7212 kL
